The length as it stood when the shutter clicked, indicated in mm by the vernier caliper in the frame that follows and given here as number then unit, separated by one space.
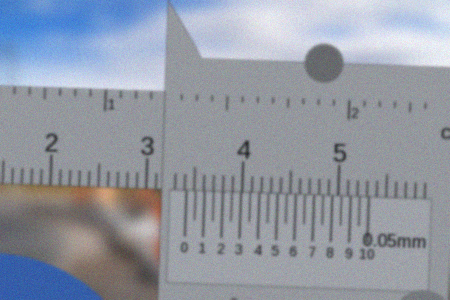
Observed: 34.2 mm
